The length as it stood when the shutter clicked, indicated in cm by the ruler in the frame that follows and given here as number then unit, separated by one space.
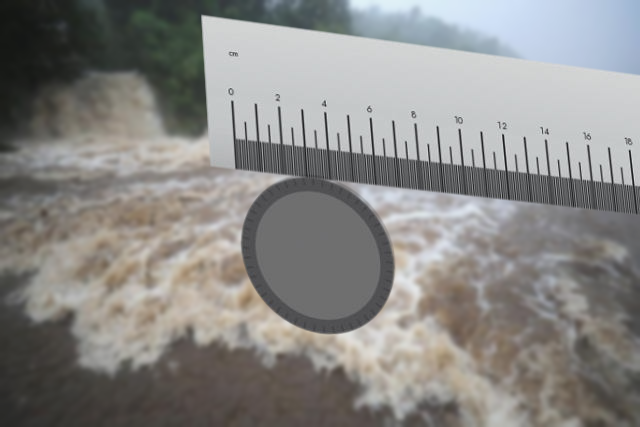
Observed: 6.5 cm
